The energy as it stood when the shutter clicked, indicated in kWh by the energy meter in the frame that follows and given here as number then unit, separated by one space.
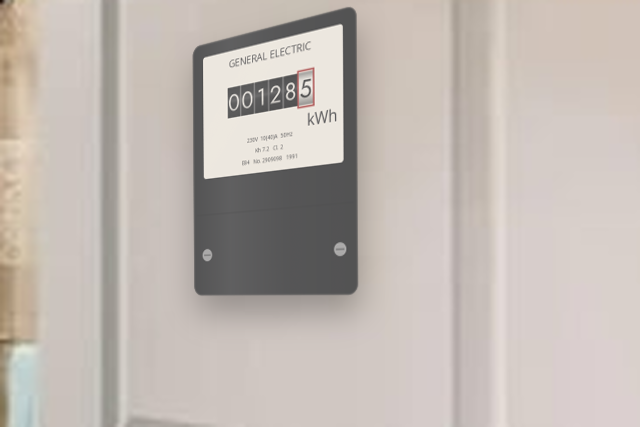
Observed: 128.5 kWh
